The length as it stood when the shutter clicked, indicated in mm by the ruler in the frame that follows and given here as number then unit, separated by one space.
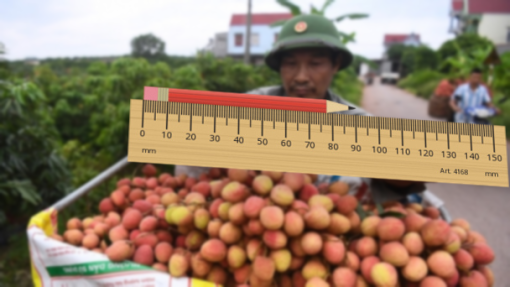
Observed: 90 mm
